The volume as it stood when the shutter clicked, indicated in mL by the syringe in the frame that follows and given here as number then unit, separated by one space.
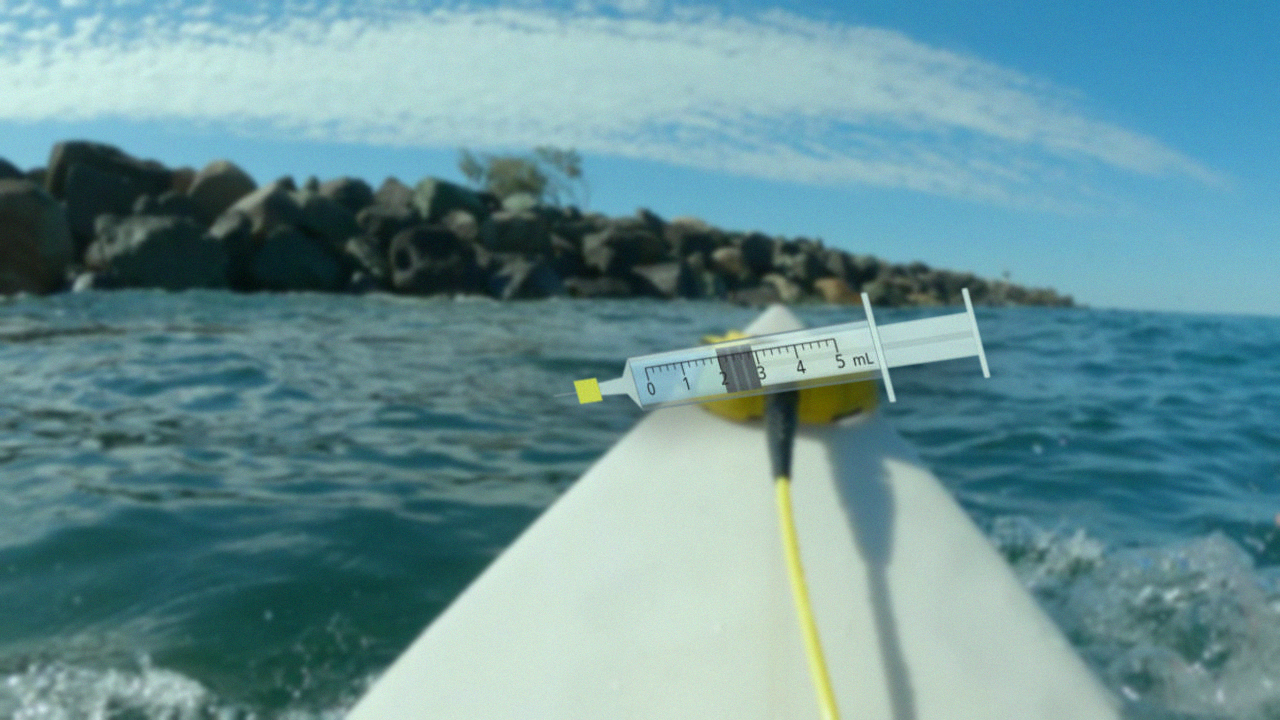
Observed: 2 mL
